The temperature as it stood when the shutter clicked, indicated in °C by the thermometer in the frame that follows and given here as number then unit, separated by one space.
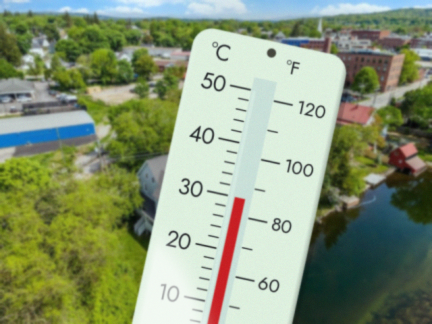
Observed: 30 °C
